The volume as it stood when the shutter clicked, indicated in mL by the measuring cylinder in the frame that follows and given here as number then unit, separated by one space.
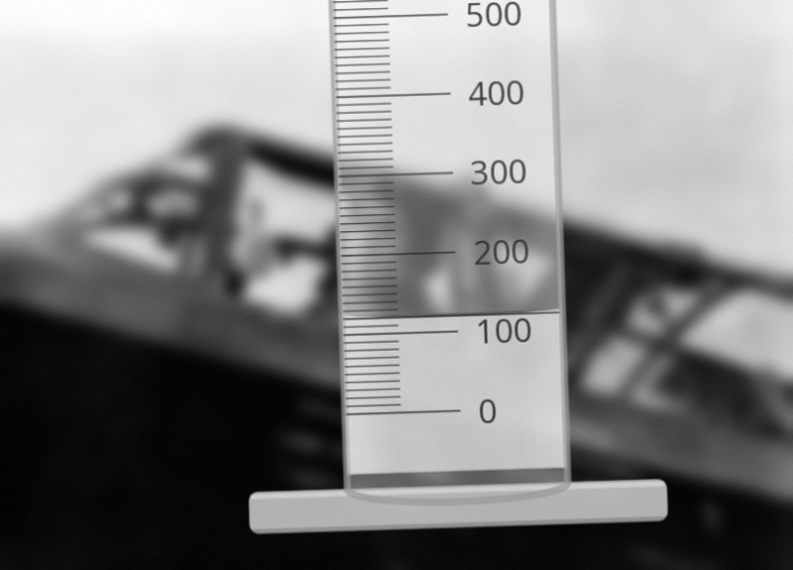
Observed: 120 mL
